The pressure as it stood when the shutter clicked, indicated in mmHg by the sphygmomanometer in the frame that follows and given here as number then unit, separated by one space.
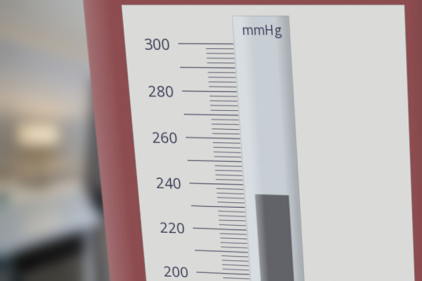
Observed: 236 mmHg
